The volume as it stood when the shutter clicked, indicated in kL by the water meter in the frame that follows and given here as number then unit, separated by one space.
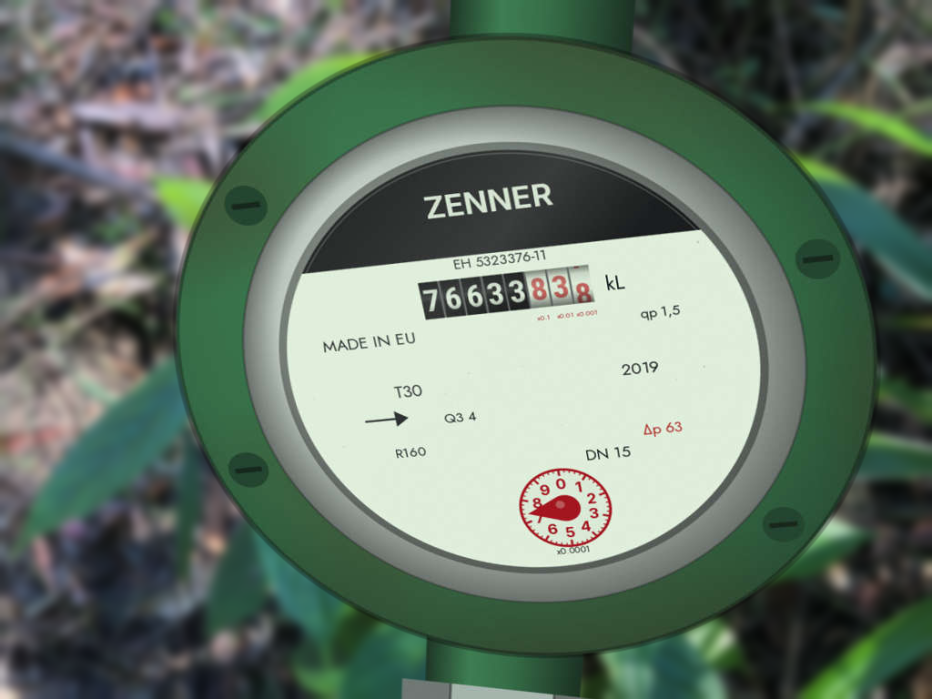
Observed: 76633.8377 kL
